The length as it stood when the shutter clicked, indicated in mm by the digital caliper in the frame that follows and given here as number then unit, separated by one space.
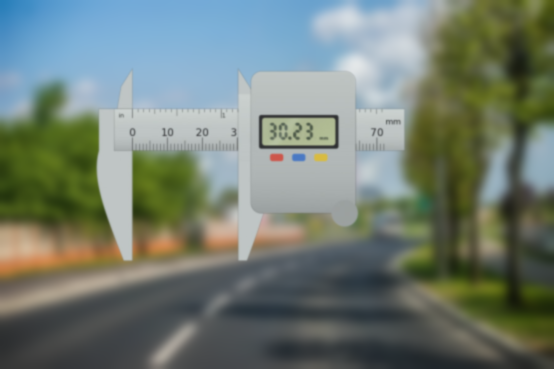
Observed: 30.23 mm
